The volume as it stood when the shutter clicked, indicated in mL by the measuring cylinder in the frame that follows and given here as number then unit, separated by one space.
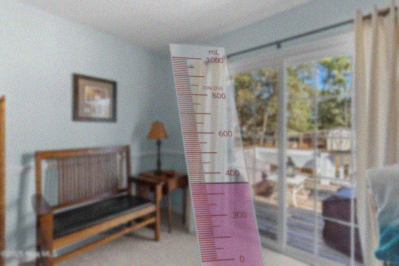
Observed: 350 mL
